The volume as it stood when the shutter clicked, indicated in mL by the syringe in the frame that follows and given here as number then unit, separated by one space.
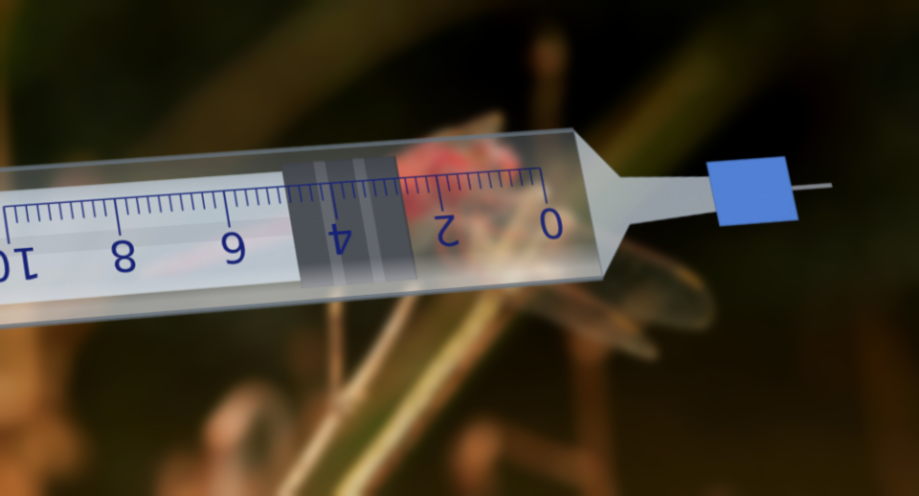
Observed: 2.7 mL
